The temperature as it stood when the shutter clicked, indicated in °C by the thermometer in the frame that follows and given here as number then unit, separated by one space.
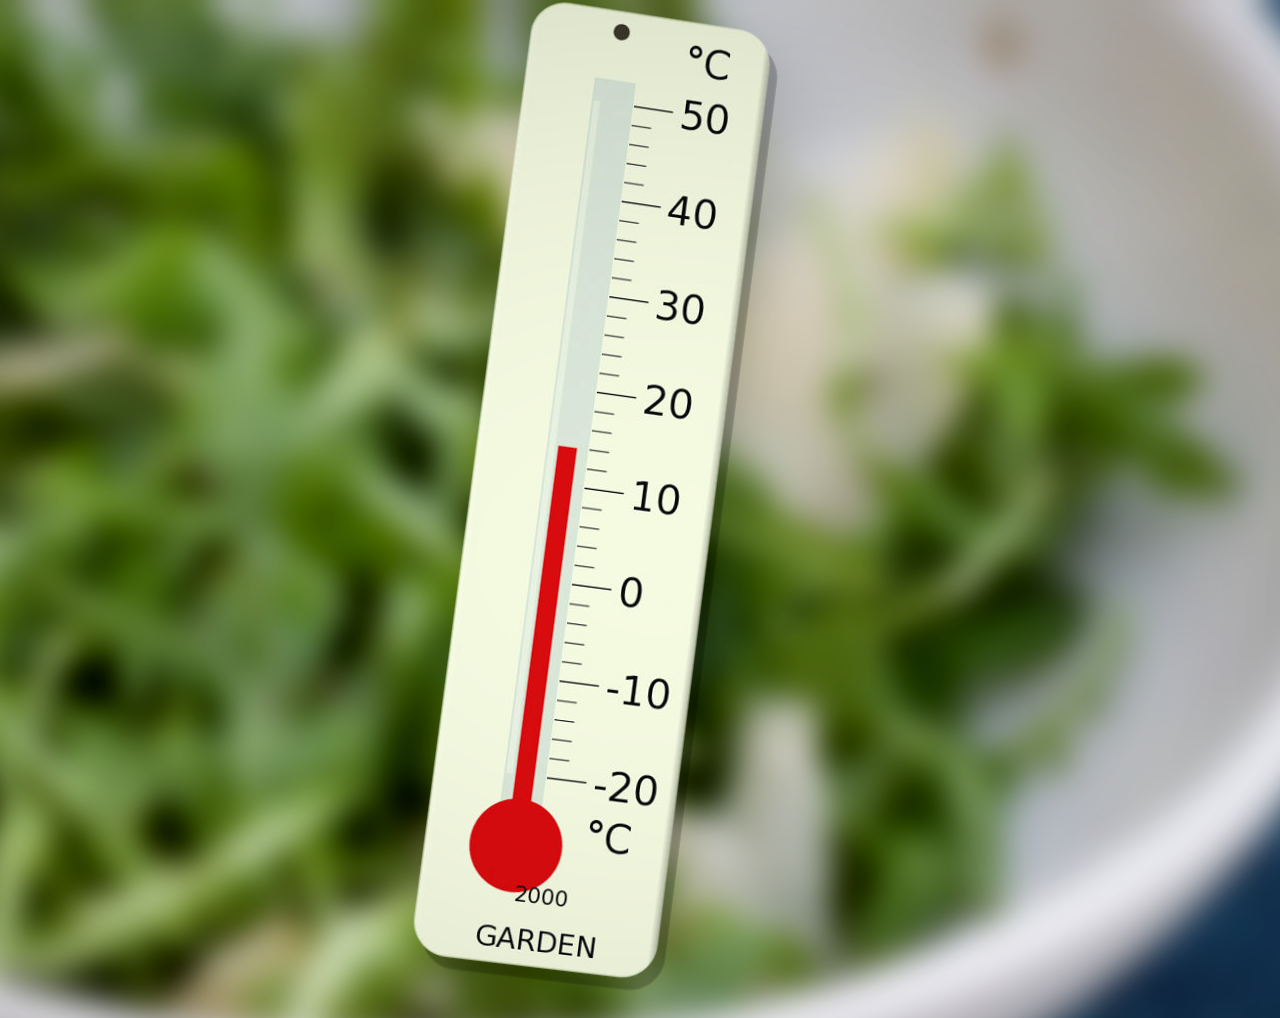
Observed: 14 °C
